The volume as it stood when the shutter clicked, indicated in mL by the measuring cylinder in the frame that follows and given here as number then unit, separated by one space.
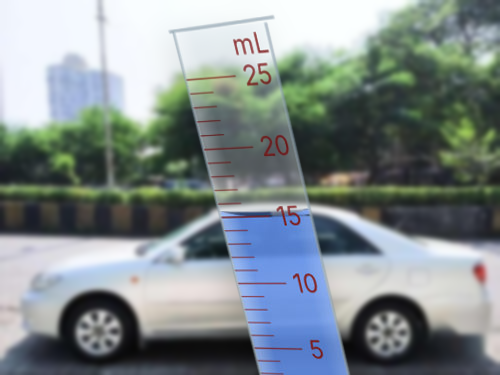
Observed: 15 mL
